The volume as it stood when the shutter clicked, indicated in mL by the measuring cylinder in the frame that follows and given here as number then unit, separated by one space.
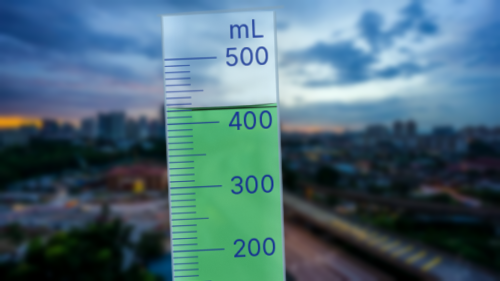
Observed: 420 mL
